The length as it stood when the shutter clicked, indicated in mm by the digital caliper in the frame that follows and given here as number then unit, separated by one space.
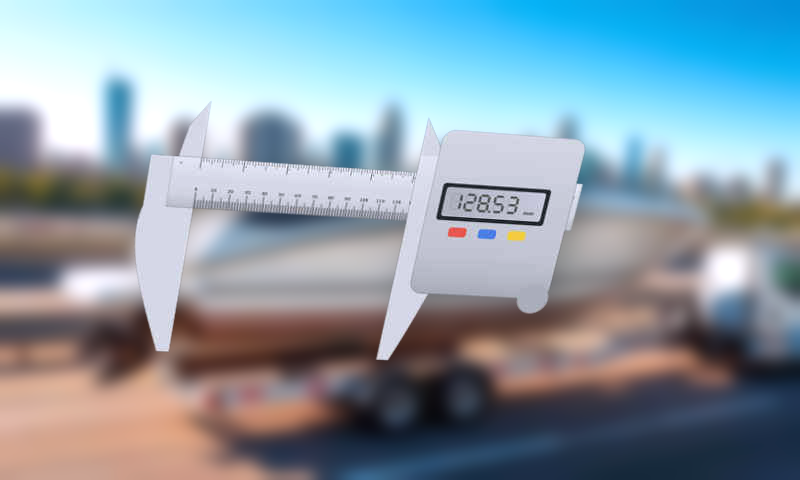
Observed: 128.53 mm
